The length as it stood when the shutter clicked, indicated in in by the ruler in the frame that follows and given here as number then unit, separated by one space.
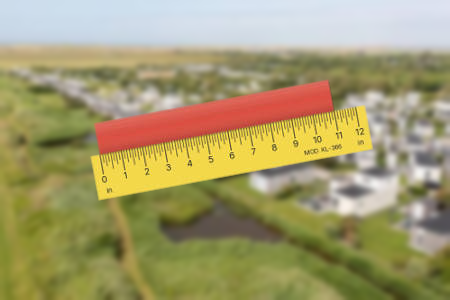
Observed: 11 in
